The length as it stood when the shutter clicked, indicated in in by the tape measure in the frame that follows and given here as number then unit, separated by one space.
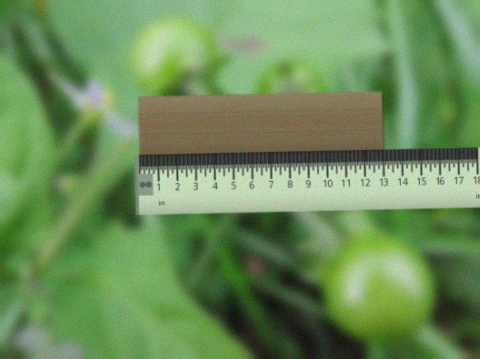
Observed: 13 in
